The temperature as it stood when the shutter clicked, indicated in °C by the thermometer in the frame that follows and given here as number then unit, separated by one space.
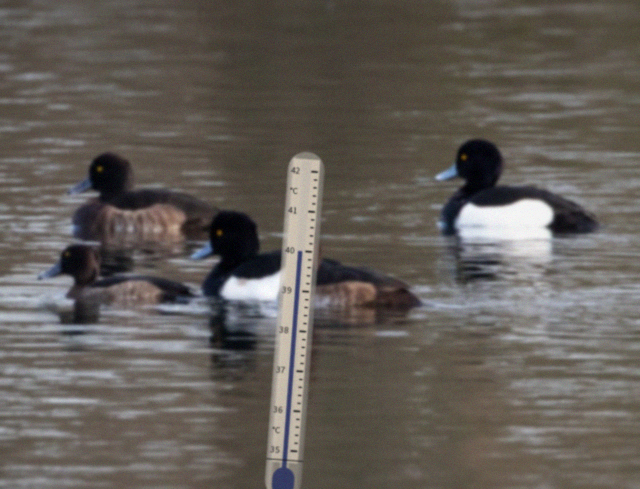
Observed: 40 °C
